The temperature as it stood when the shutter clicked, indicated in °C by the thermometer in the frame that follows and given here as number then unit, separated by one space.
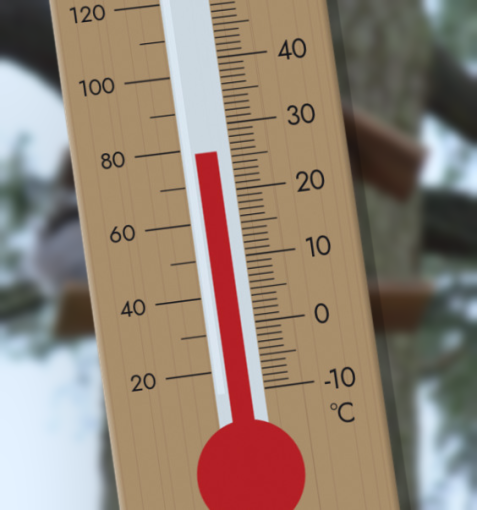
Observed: 26 °C
